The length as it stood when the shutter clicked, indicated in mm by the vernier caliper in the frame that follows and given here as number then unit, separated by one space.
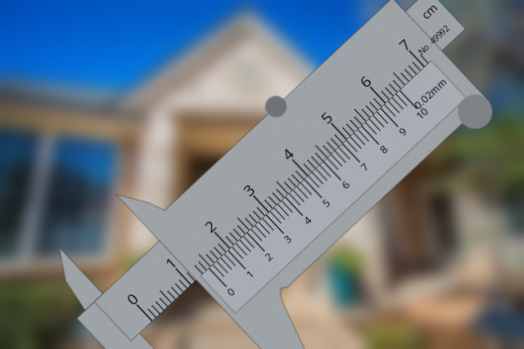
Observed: 14.6 mm
